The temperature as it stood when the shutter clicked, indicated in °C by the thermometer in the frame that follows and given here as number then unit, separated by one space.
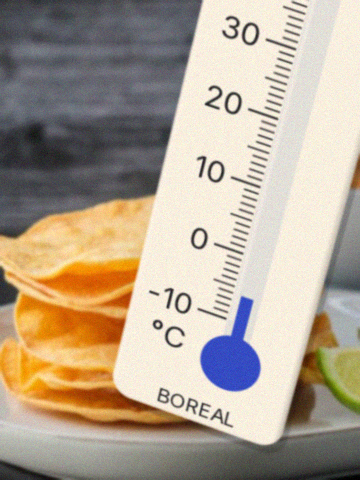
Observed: -6 °C
